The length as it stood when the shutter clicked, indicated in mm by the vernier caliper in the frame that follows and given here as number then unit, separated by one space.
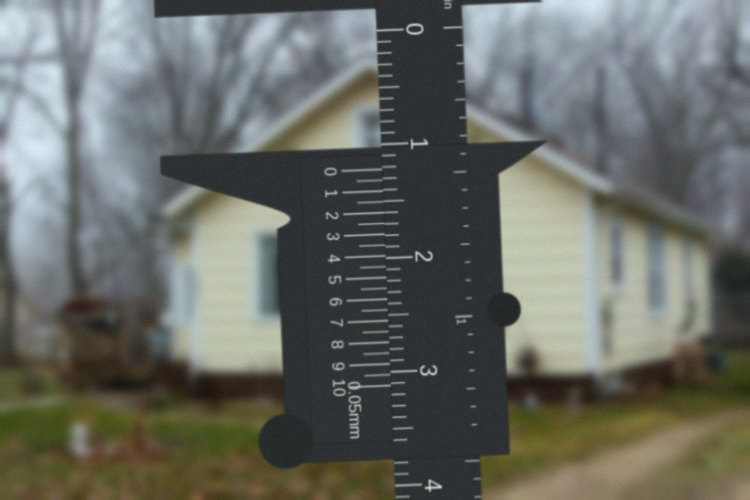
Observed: 12.2 mm
